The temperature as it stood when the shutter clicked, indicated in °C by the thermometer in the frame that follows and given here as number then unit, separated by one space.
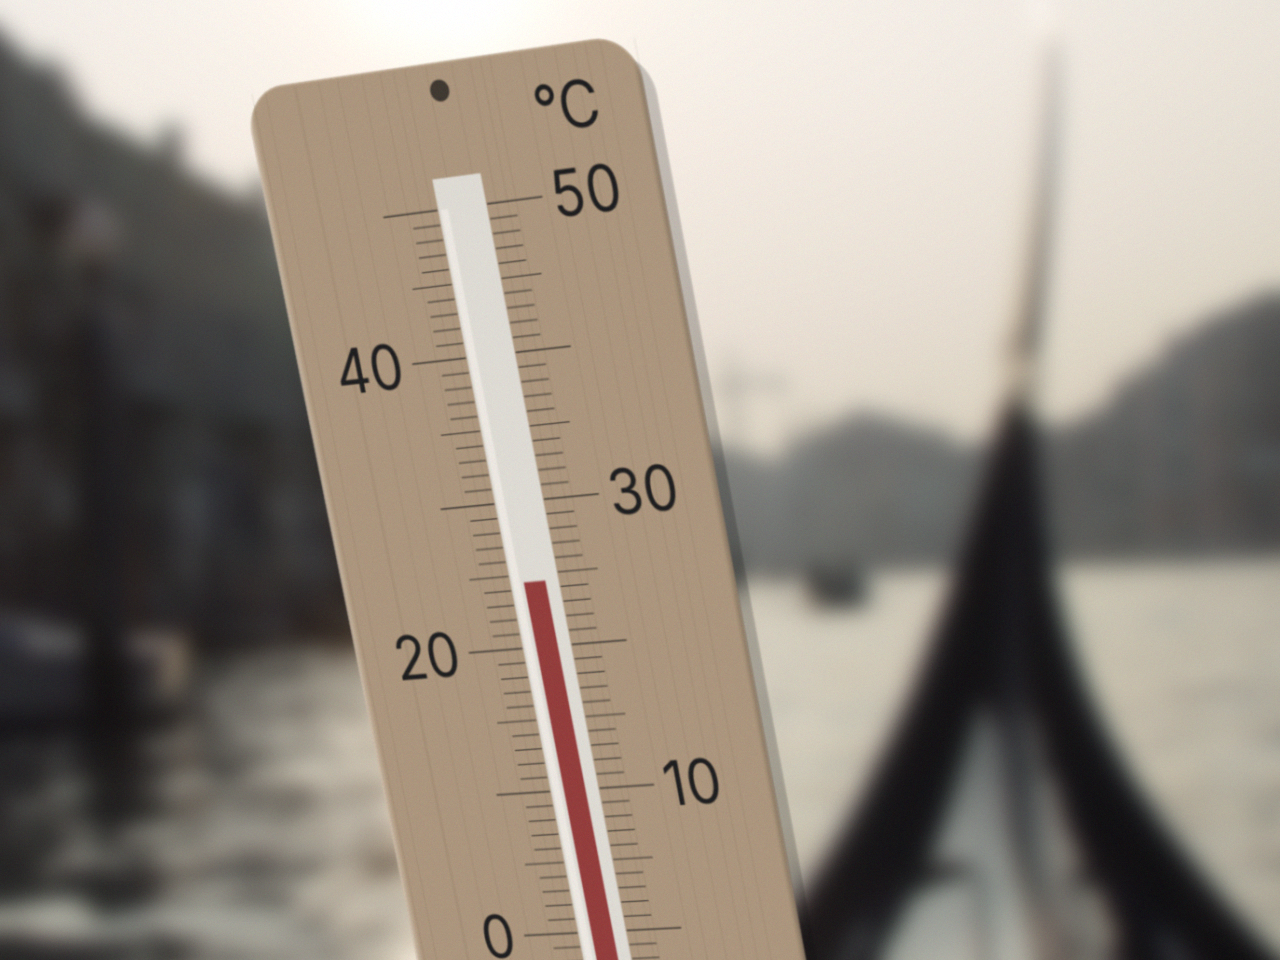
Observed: 24.5 °C
